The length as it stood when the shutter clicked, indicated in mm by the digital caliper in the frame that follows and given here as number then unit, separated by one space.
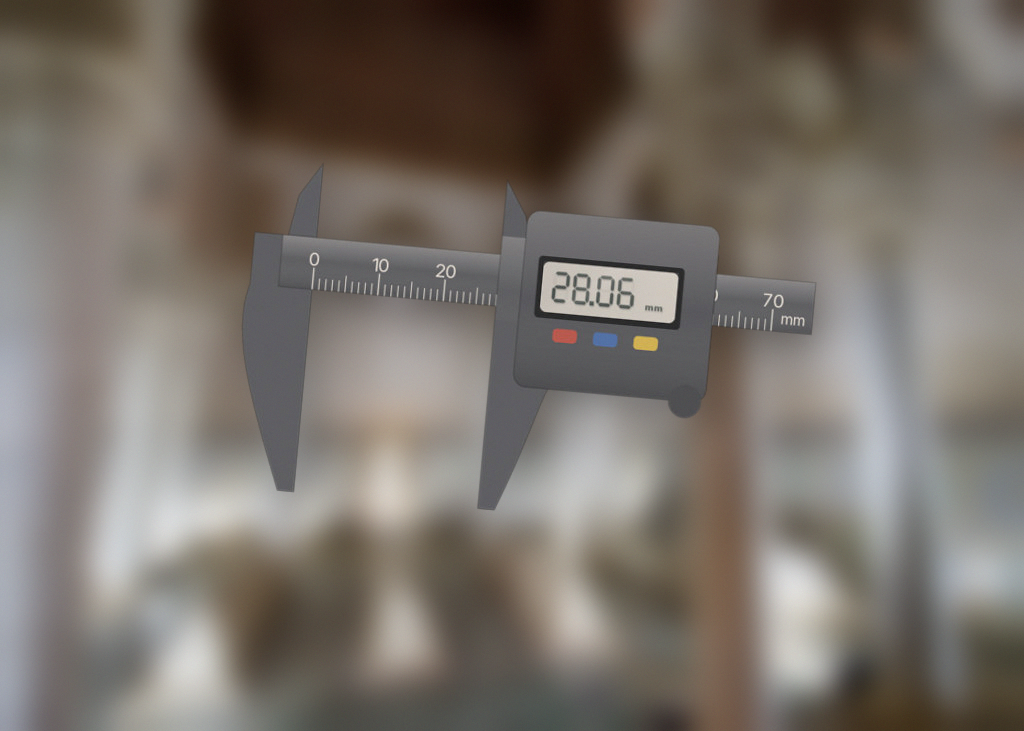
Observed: 28.06 mm
